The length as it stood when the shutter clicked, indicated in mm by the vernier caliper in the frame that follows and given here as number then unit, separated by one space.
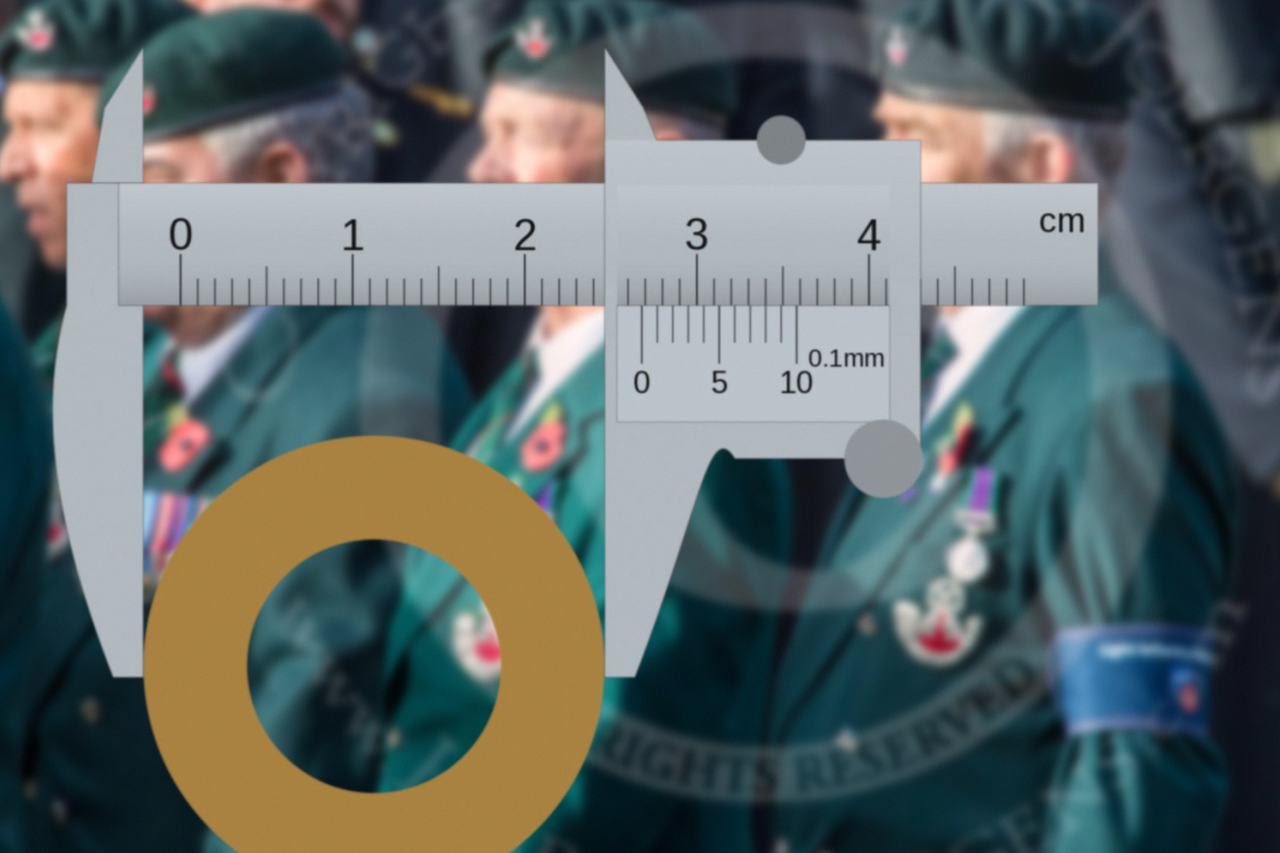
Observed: 26.8 mm
